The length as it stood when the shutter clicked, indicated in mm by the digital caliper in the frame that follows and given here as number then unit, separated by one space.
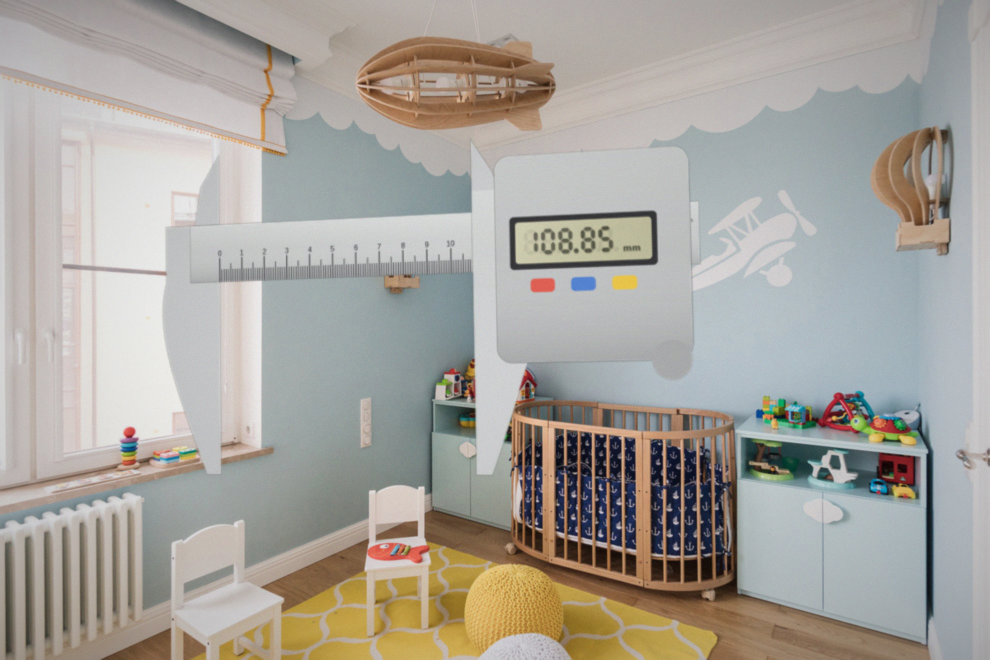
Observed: 108.85 mm
